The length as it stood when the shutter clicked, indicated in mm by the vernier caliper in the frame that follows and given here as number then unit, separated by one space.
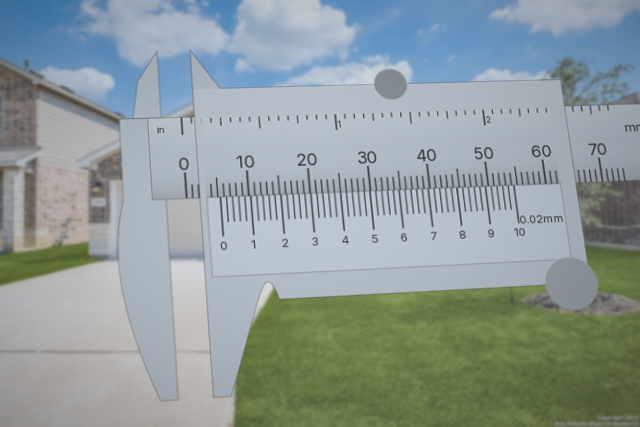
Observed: 5.4 mm
